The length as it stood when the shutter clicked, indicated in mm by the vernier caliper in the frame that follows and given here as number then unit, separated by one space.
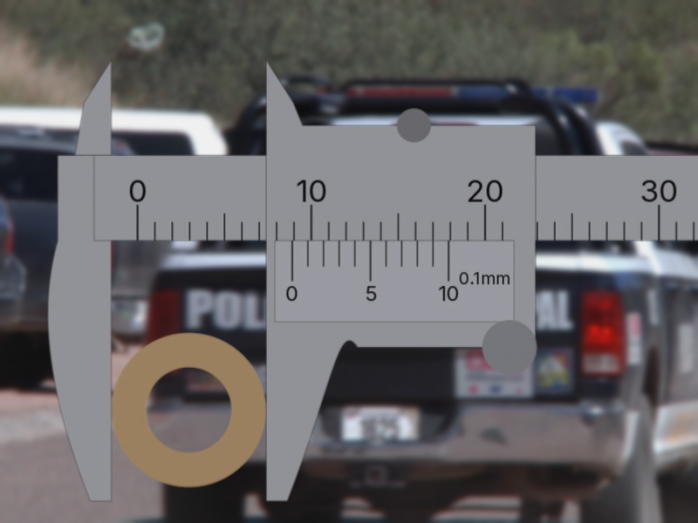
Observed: 8.9 mm
